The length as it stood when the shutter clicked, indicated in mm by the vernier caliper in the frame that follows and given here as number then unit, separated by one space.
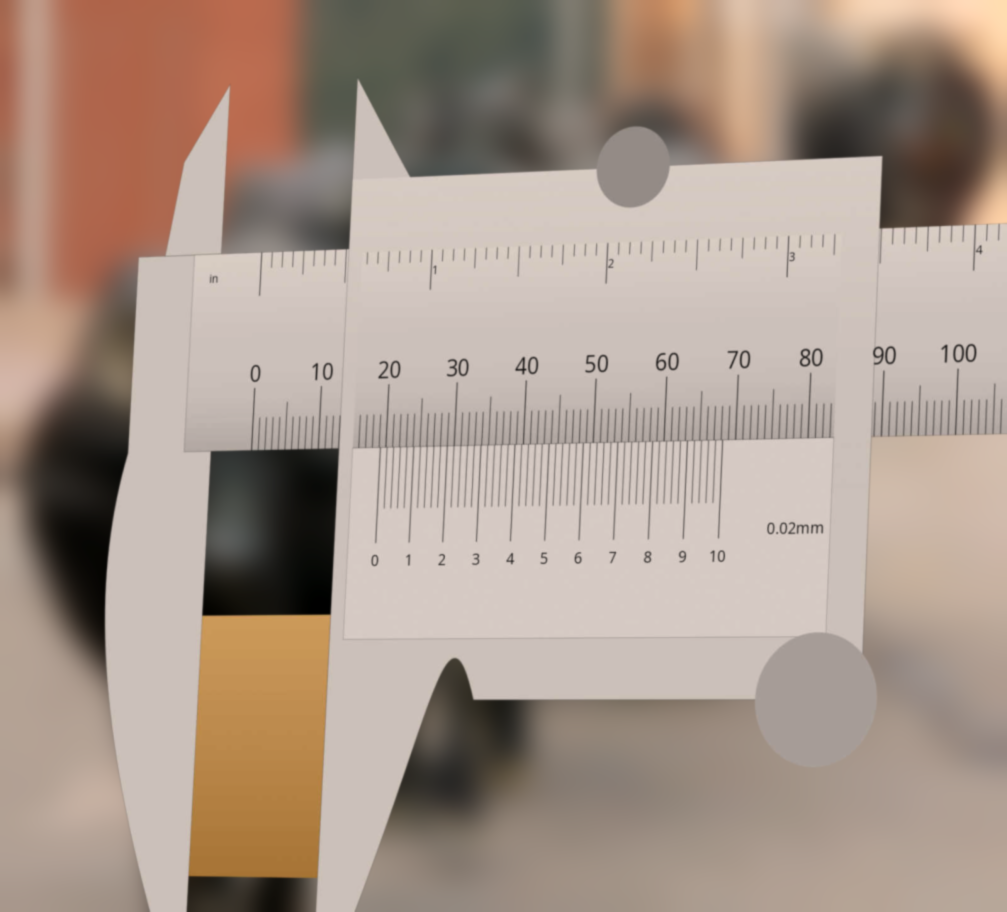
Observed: 19.2 mm
